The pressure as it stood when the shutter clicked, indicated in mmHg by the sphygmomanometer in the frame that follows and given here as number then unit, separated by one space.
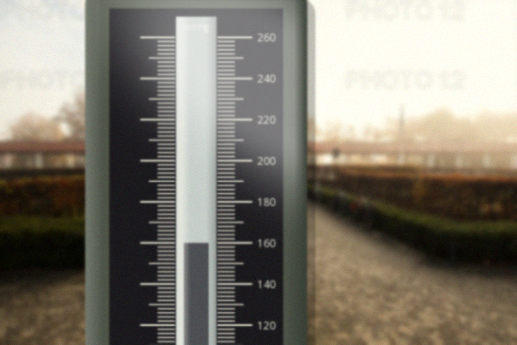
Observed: 160 mmHg
